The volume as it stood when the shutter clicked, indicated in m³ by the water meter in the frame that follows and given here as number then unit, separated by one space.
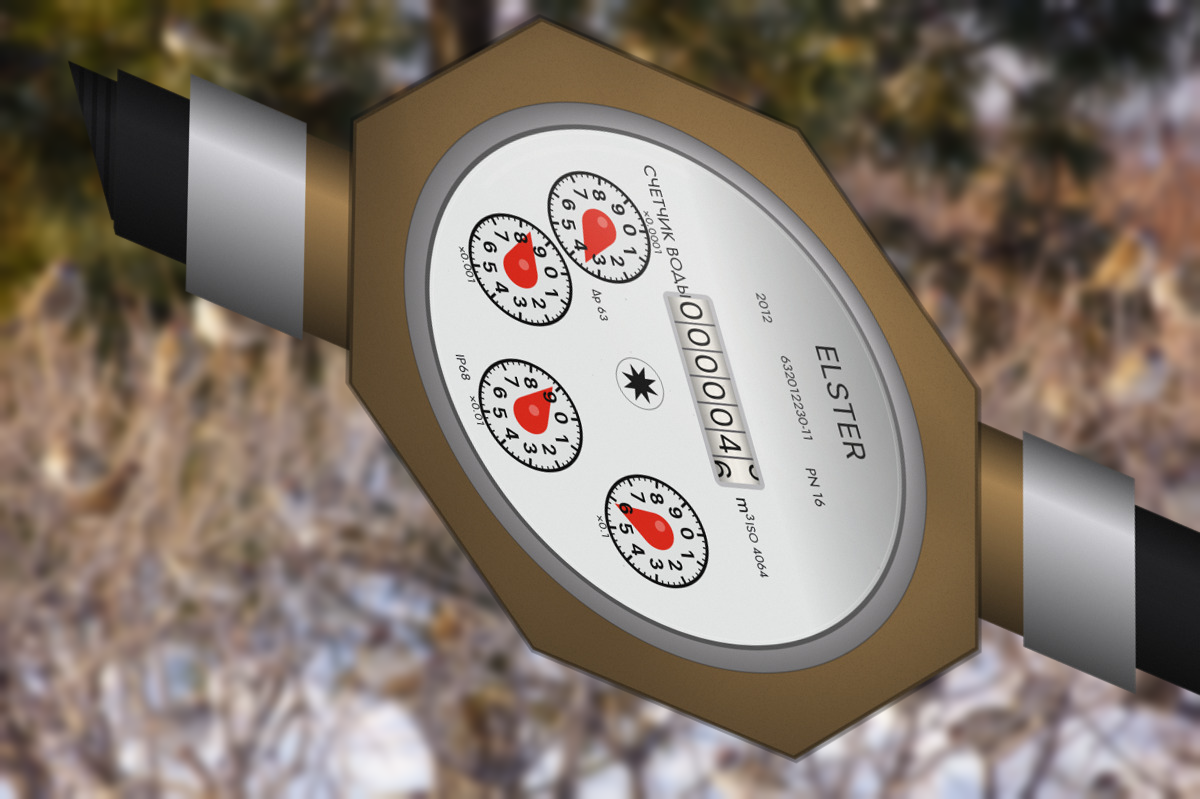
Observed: 45.5883 m³
